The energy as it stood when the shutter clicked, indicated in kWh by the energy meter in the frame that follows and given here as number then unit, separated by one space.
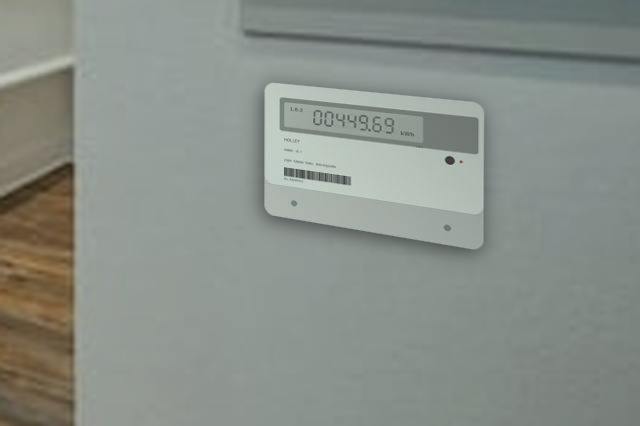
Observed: 449.69 kWh
